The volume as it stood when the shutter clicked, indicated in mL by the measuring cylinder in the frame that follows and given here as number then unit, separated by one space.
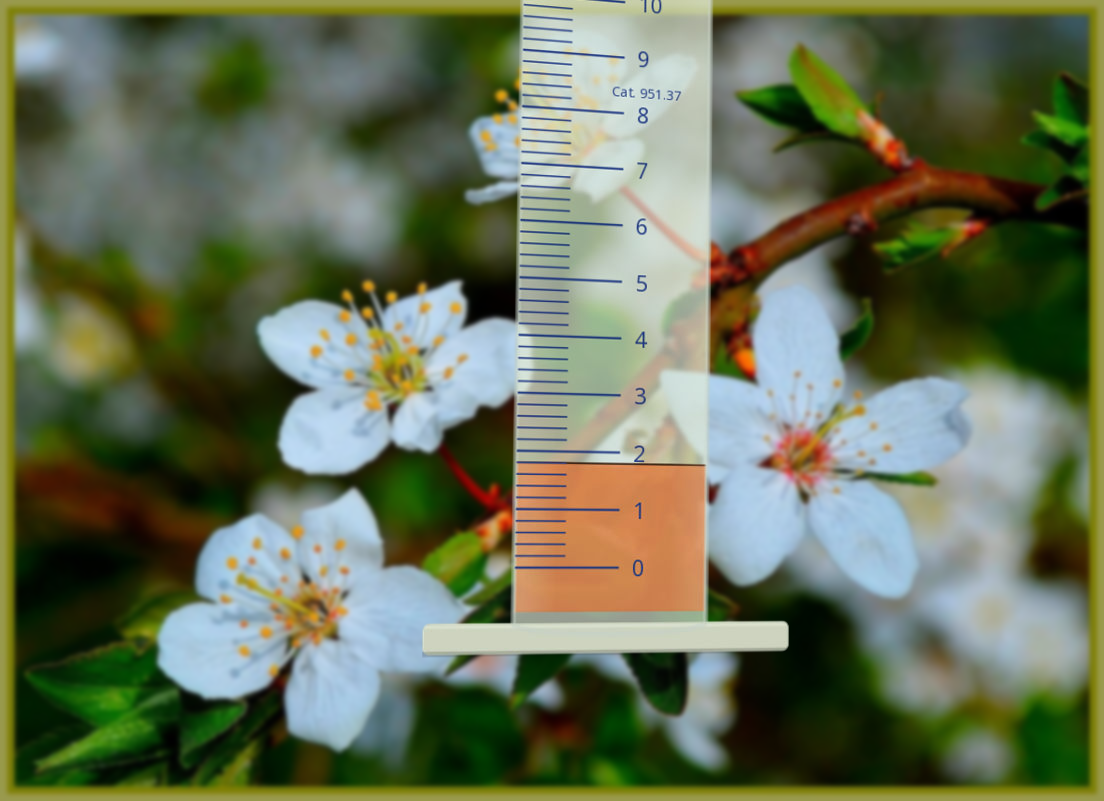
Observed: 1.8 mL
